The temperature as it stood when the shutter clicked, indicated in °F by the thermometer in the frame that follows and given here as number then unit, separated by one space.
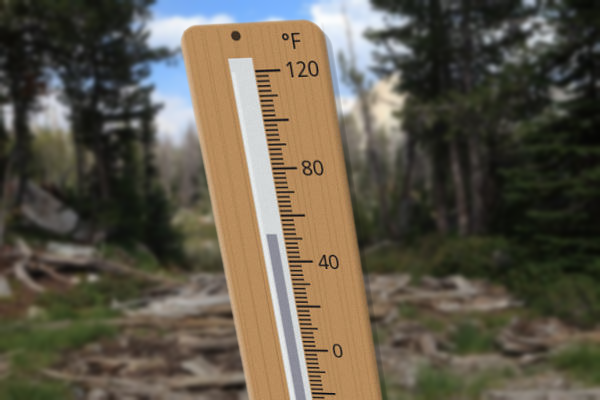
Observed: 52 °F
